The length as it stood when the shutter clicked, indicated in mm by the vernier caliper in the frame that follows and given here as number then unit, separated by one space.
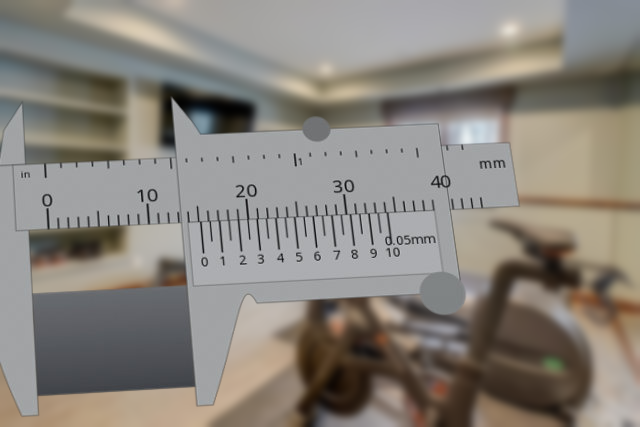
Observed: 15.2 mm
